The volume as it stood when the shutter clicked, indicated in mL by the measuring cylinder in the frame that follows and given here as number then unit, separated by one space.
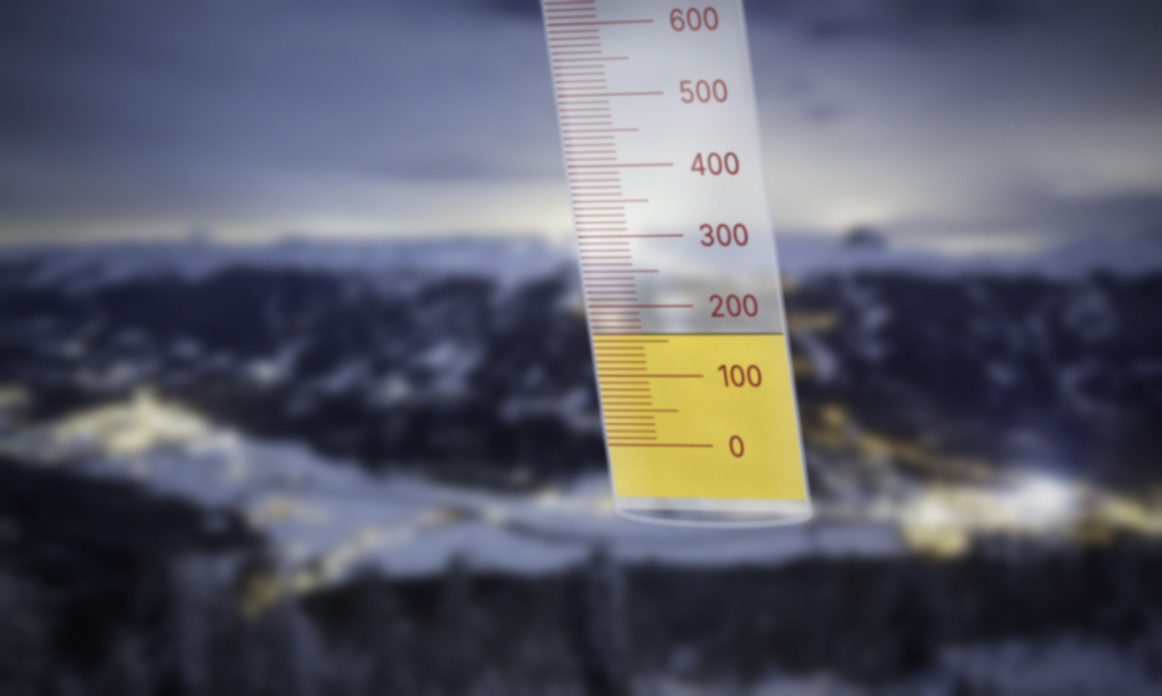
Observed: 160 mL
